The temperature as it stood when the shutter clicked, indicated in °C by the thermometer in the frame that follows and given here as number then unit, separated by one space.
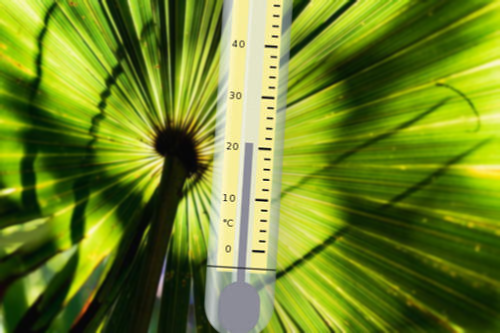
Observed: 21 °C
